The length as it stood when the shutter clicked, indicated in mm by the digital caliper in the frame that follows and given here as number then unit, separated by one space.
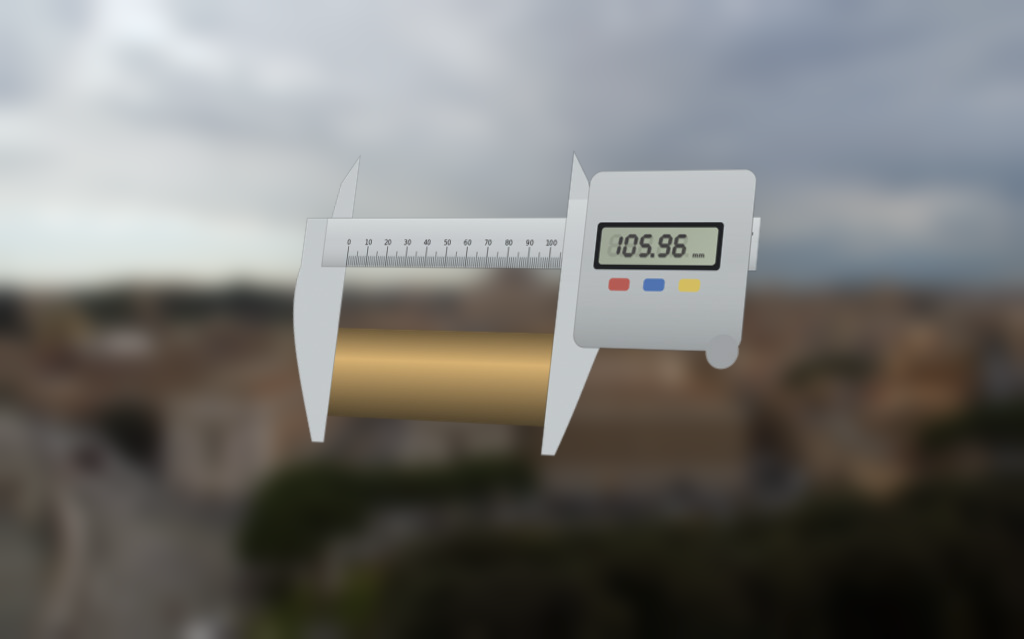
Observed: 105.96 mm
